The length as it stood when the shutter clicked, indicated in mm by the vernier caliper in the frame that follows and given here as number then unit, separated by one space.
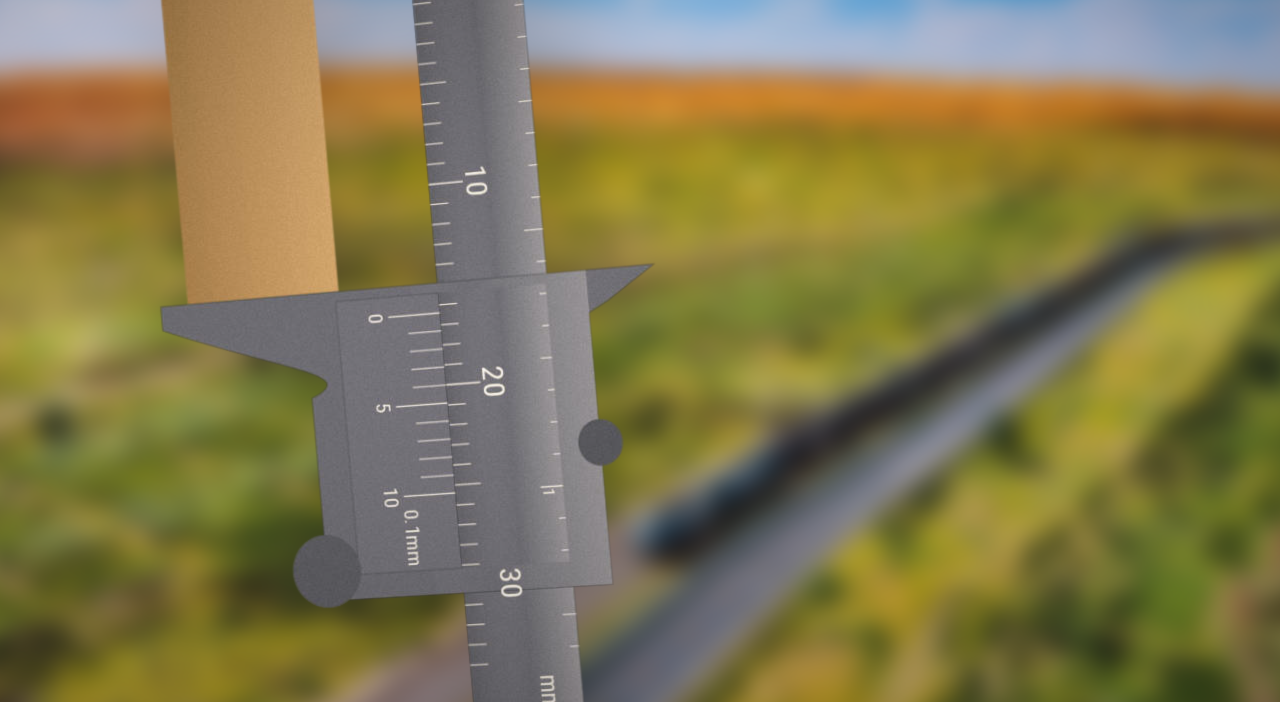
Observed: 16.4 mm
